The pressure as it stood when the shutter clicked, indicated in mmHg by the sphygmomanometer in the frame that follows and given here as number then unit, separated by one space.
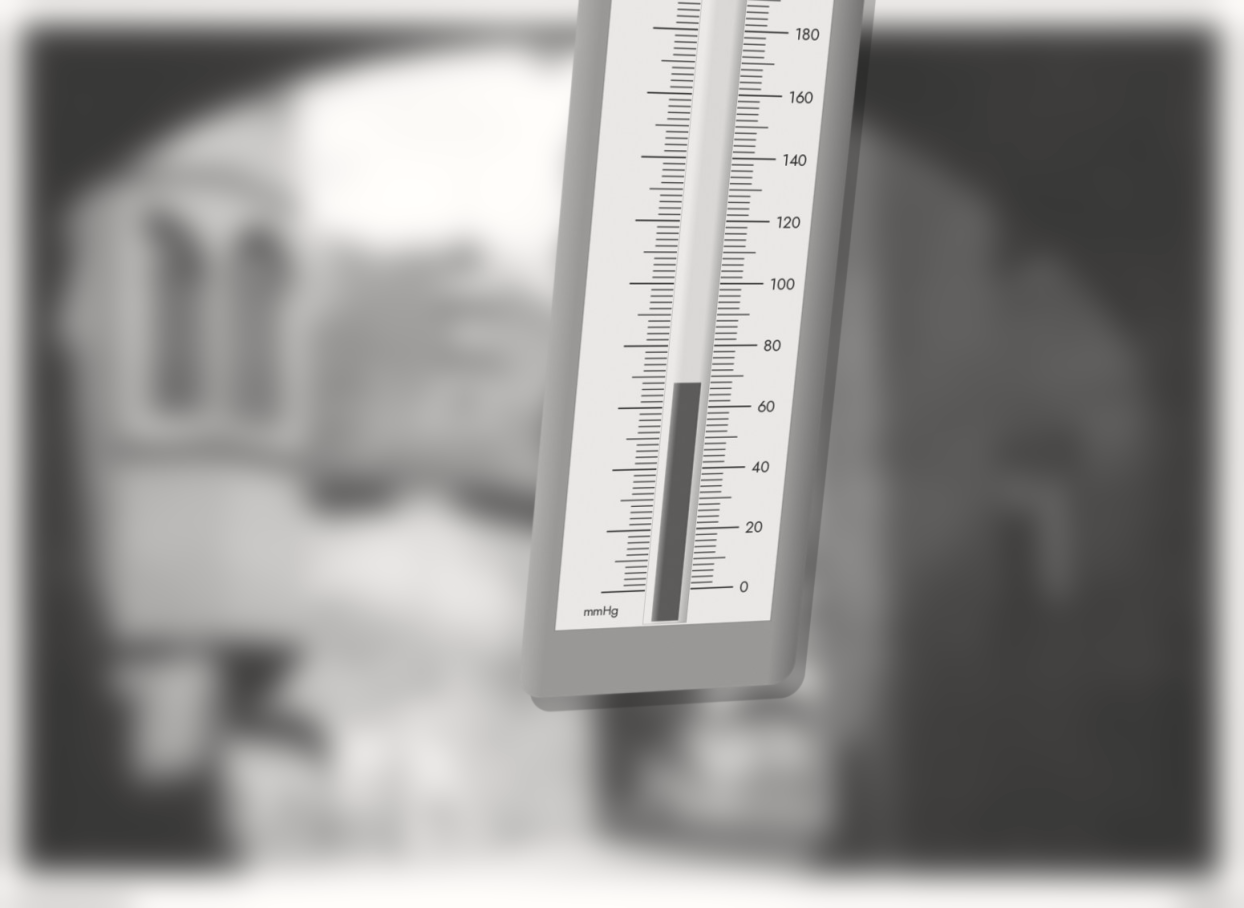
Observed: 68 mmHg
